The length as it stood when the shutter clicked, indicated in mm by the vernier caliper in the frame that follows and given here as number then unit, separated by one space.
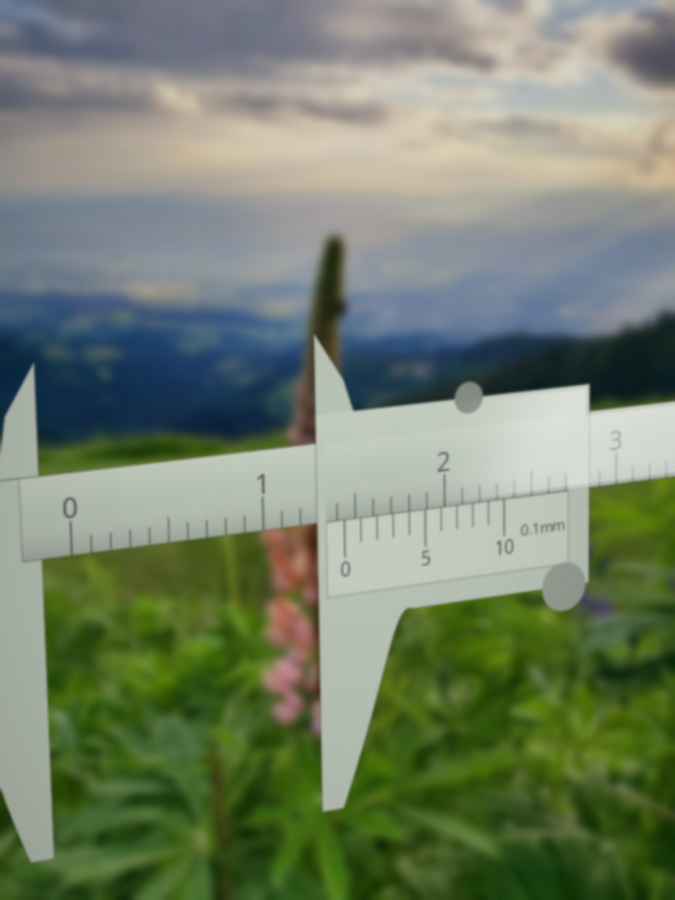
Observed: 14.4 mm
